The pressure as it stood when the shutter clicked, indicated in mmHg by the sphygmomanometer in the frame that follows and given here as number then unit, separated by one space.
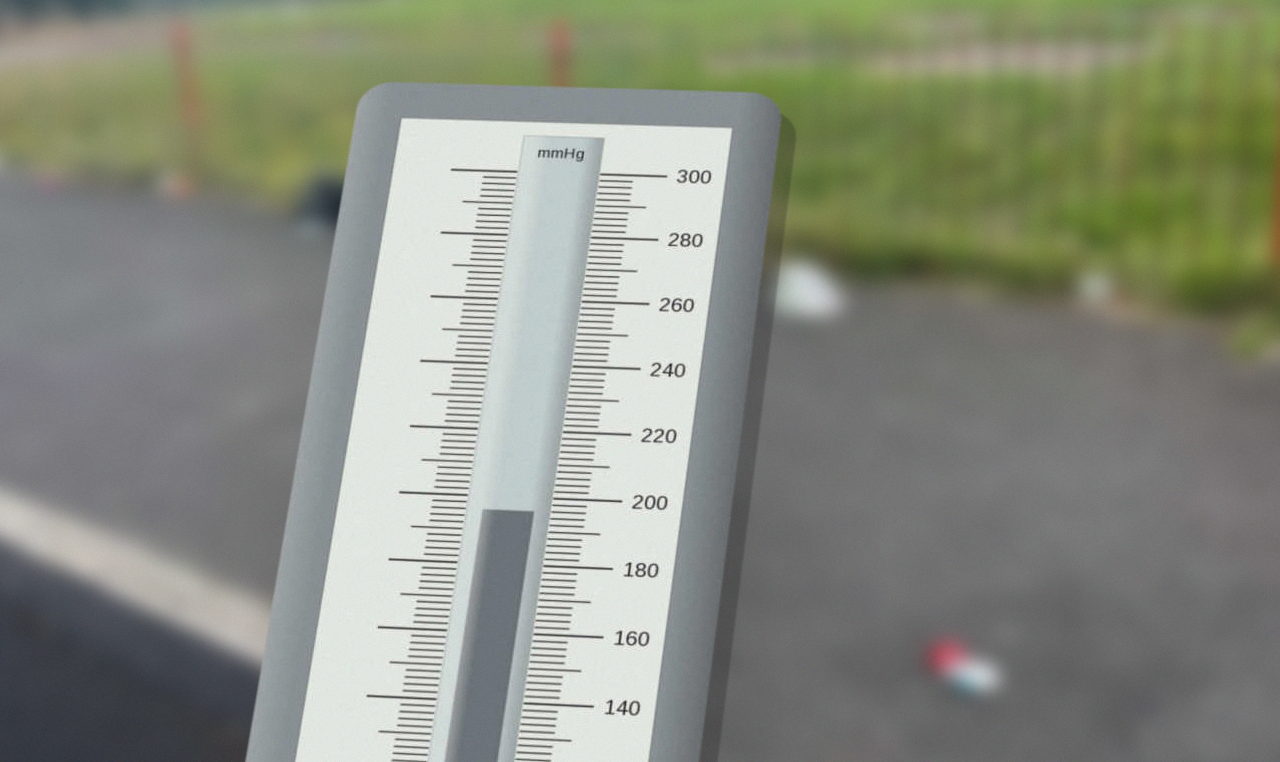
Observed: 196 mmHg
